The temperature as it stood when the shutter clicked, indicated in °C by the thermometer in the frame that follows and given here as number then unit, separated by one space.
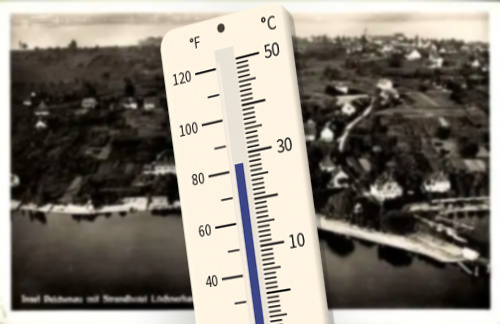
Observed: 28 °C
